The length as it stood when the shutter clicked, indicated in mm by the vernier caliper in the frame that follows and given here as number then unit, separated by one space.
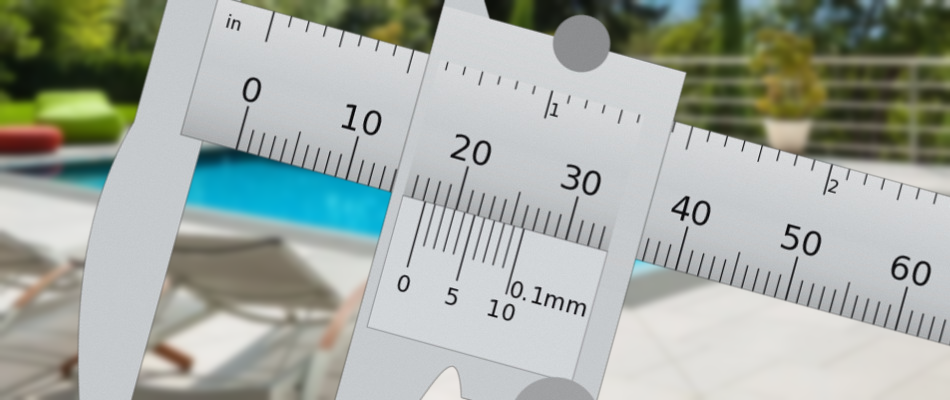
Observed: 17.2 mm
